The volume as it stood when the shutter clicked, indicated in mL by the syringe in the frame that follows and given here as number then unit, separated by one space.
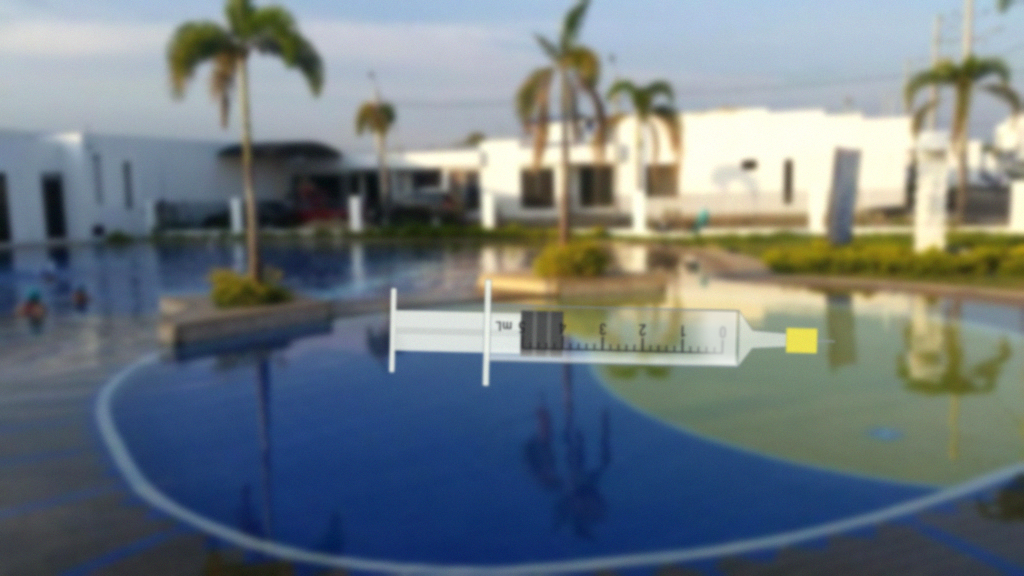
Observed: 4 mL
